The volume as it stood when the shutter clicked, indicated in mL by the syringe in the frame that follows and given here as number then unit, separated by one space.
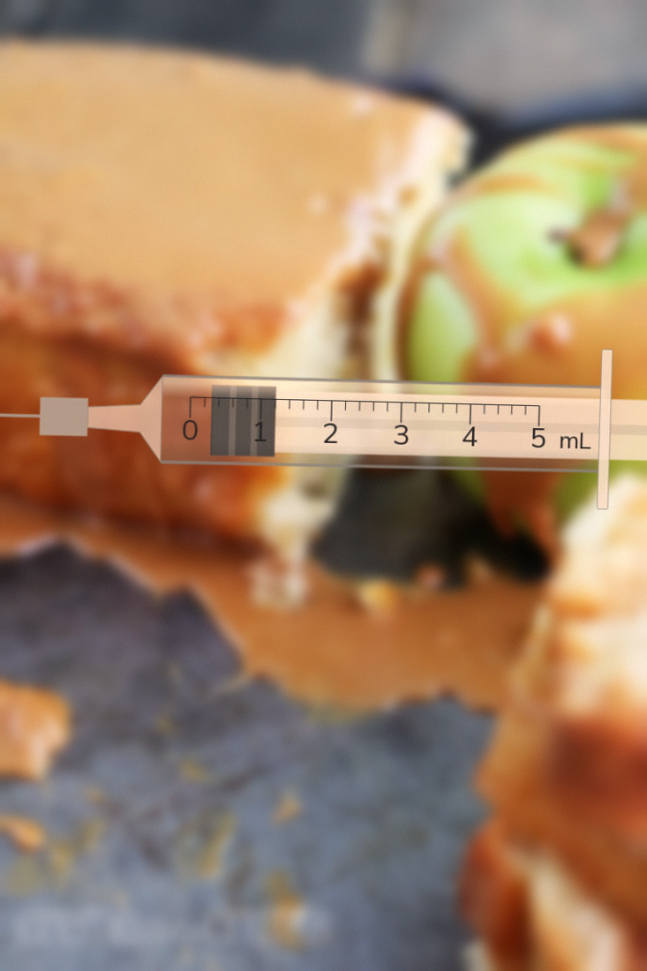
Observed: 0.3 mL
